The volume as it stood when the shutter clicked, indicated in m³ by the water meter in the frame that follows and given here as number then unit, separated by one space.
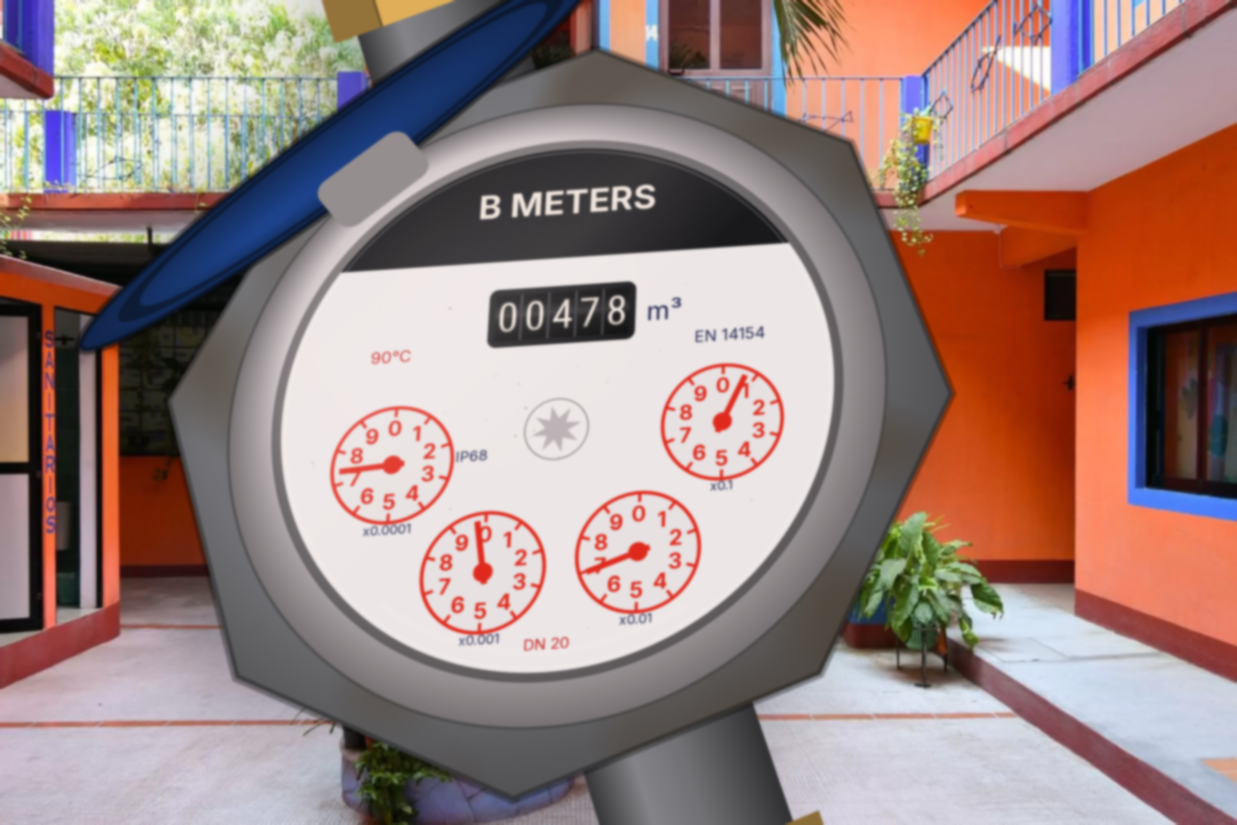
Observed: 478.0697 m³
